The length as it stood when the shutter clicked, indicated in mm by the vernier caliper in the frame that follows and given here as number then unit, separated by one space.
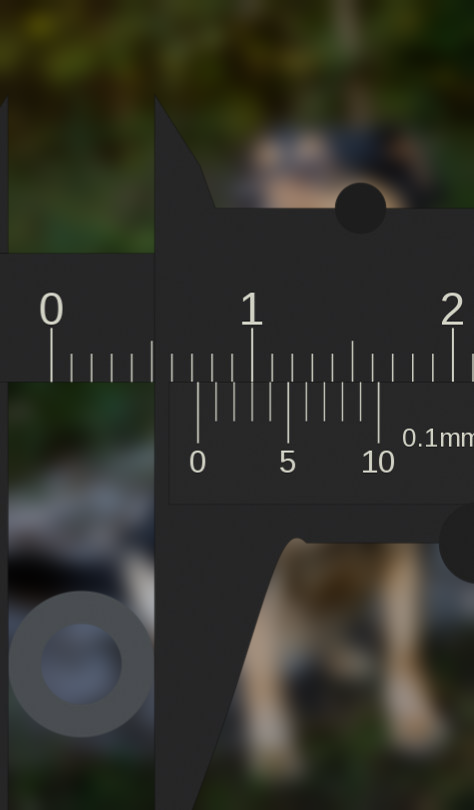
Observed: 7.3 mm
